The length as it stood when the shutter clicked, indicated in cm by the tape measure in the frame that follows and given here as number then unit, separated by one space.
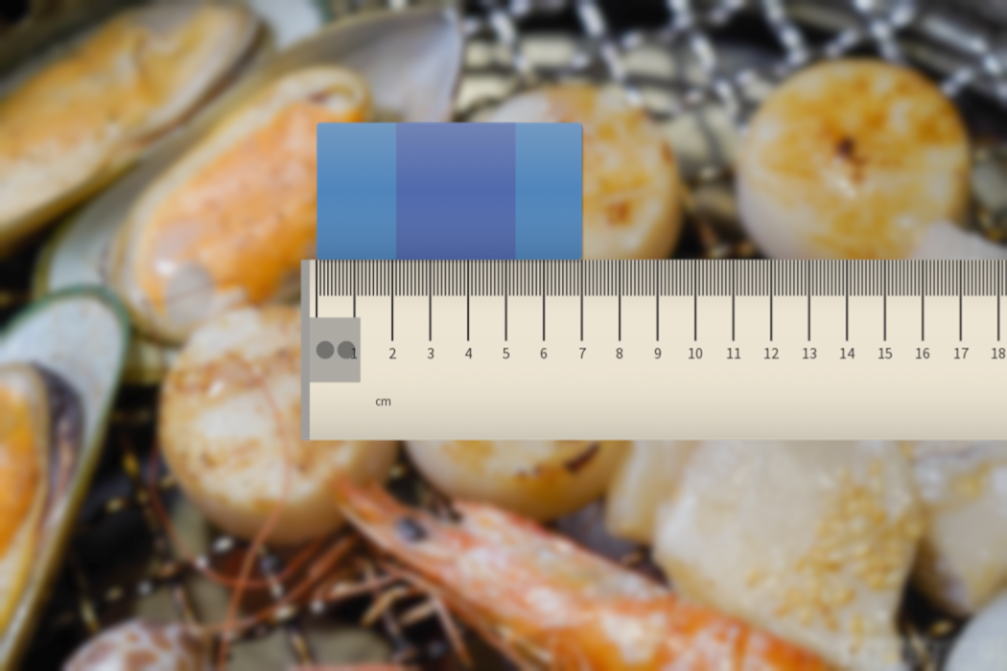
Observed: 7 cm
